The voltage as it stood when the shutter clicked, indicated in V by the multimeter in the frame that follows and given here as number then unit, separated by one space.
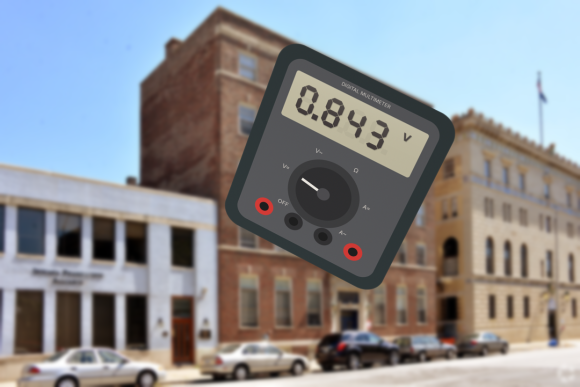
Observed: 0.843 V
